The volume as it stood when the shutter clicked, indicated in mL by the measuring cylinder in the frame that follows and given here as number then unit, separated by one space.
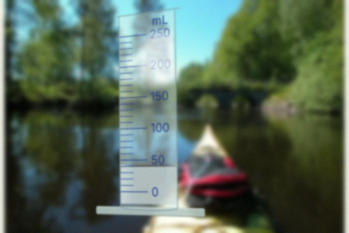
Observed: 40 mL
